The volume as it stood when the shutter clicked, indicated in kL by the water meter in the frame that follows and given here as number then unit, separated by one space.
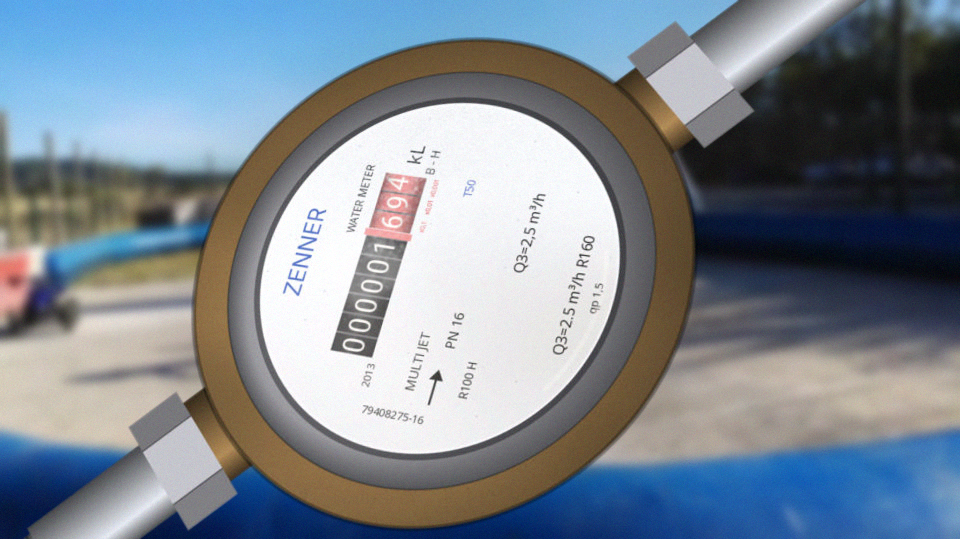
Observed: 1.694 kL
